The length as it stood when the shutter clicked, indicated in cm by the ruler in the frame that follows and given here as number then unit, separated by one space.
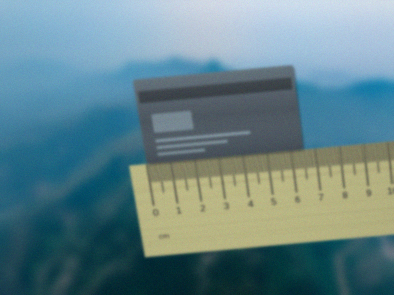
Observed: 6.5 cm
